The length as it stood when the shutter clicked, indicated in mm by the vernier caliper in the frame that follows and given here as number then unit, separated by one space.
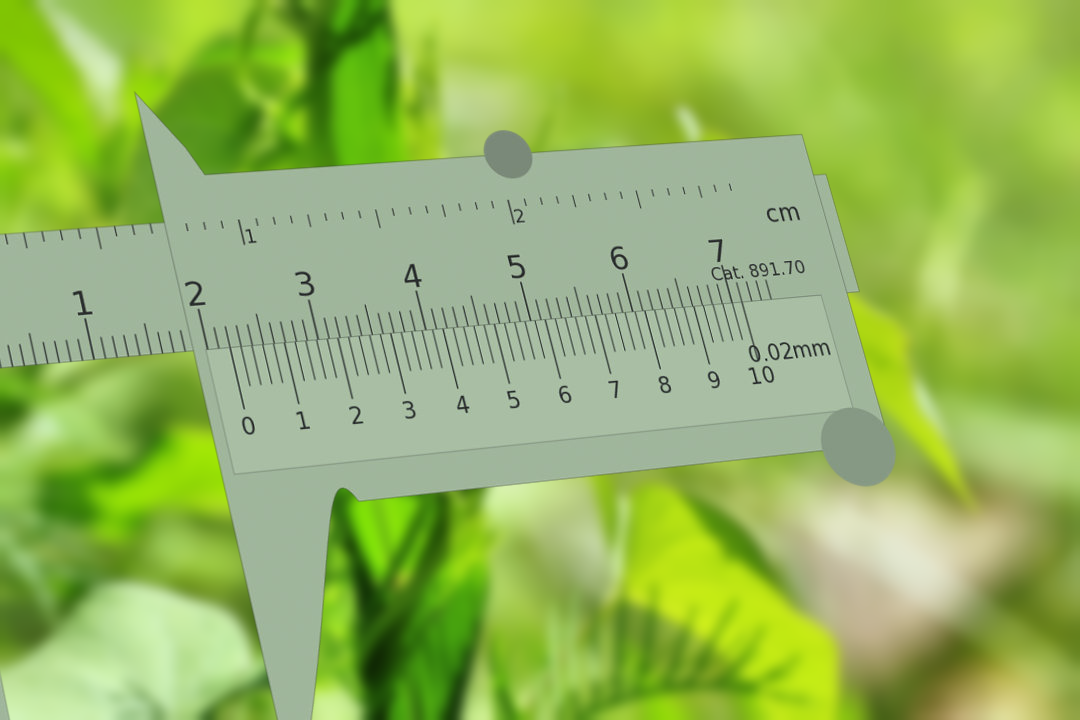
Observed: 22.0 mm
